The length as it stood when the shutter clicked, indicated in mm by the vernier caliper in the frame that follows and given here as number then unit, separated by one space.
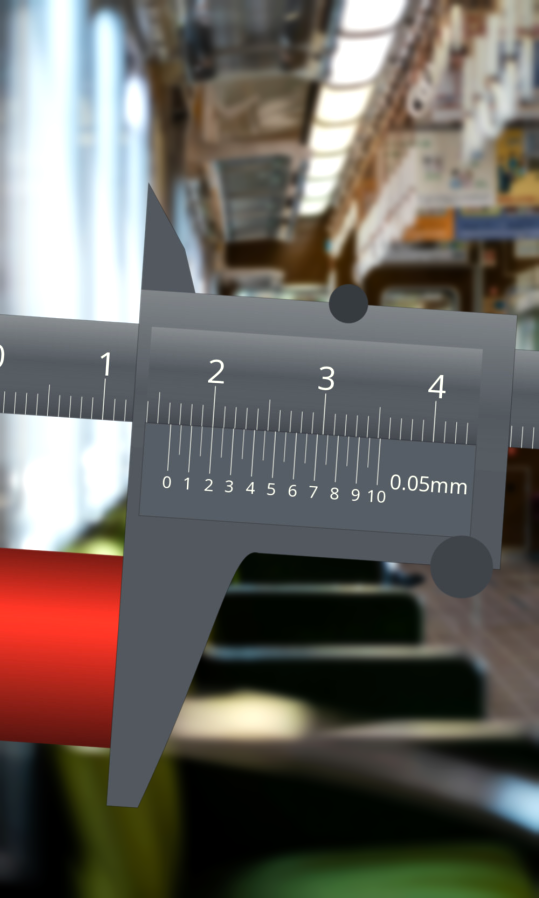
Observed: 16.2 mm
